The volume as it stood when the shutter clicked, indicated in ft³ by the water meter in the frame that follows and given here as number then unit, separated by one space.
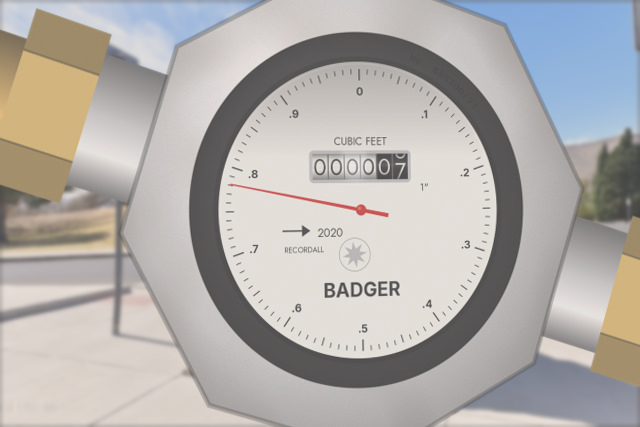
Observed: 6.78 ft³
